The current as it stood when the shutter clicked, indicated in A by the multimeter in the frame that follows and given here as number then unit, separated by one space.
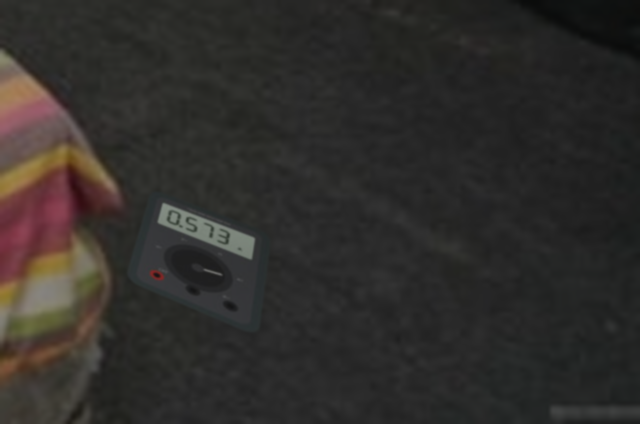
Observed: 0.573 A
